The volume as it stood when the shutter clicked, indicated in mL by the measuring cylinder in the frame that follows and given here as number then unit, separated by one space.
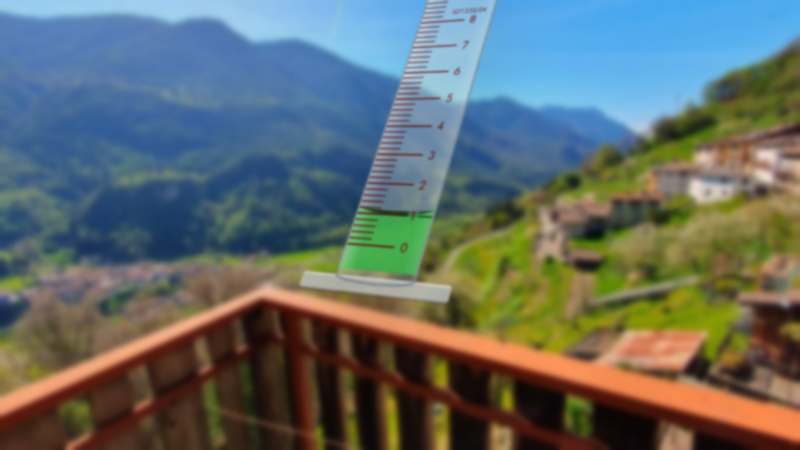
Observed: 1 mL
